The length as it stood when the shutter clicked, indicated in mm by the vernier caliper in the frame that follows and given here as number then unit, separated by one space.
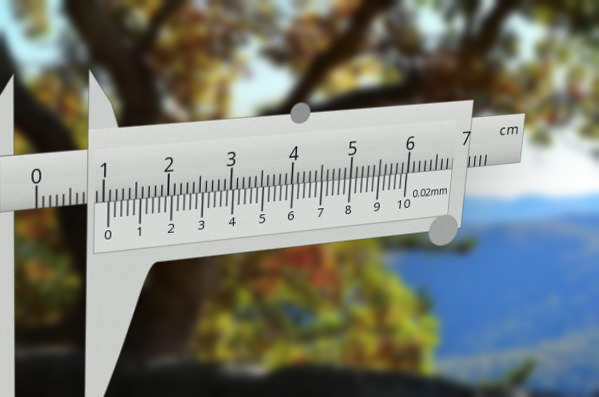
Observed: 10.8 mm
